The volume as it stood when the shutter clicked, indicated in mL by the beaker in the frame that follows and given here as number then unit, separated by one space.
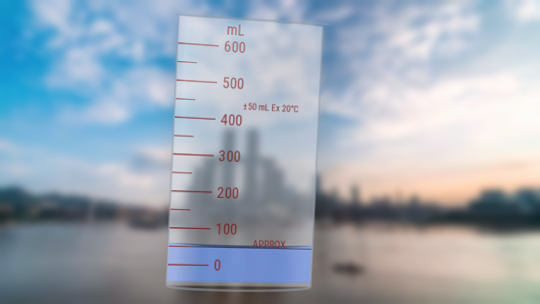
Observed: 50 mL
